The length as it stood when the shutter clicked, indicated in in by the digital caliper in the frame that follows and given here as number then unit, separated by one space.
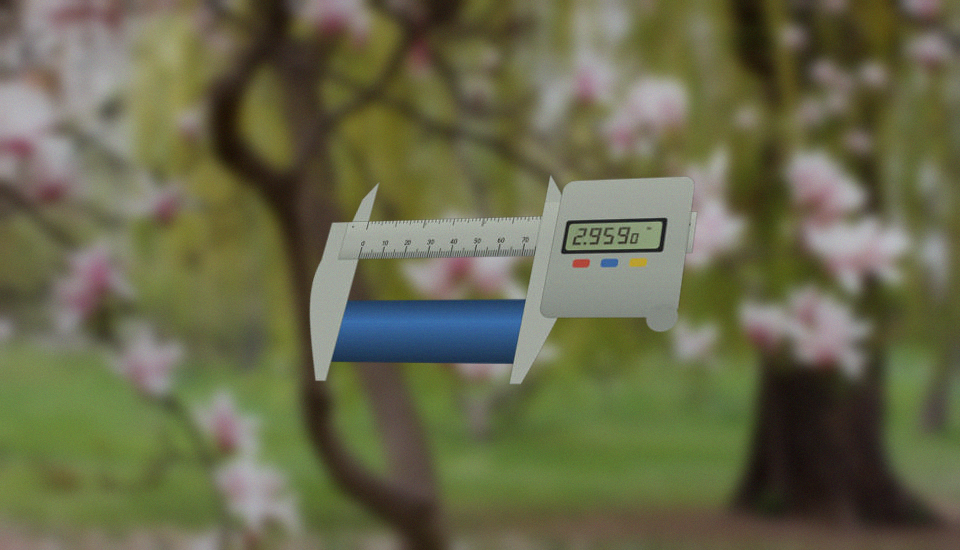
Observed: 2.9590 in
